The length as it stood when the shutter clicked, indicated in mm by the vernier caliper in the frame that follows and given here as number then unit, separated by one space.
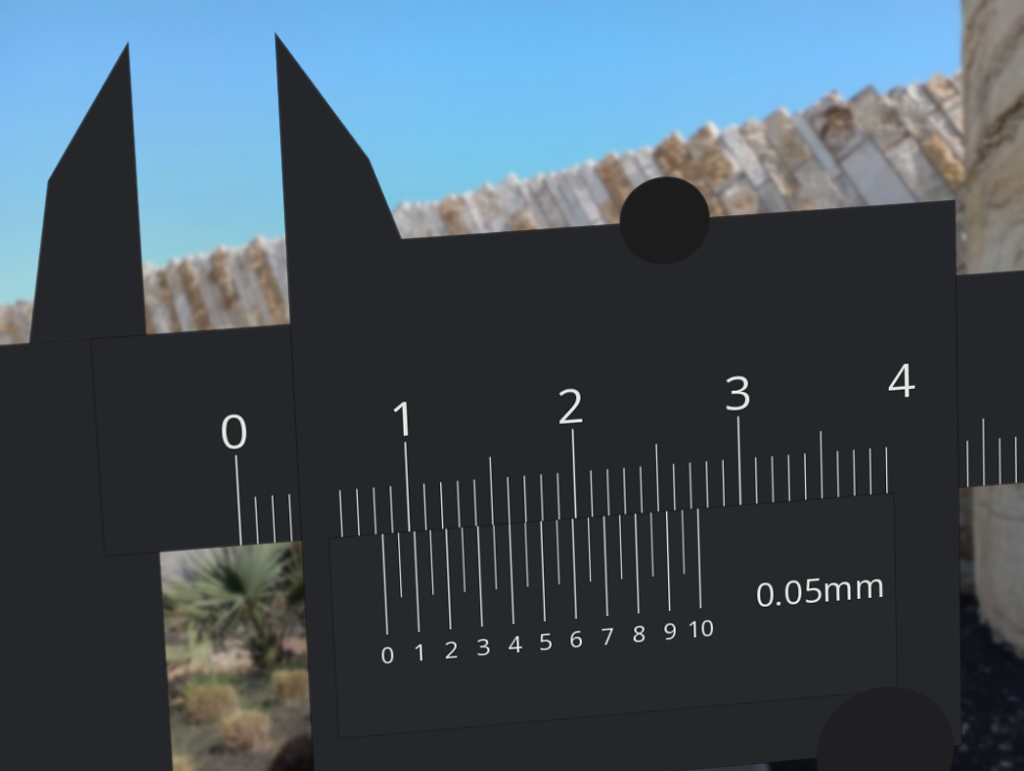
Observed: 8.4 mm
